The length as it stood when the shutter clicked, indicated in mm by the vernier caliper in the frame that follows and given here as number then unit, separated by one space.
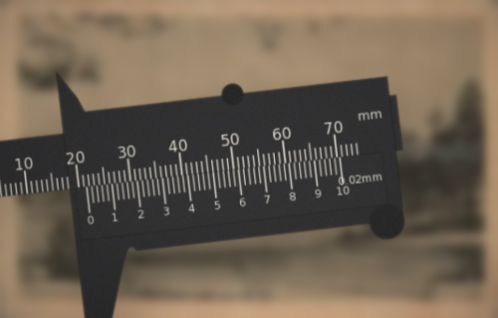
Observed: 21.5 mm
